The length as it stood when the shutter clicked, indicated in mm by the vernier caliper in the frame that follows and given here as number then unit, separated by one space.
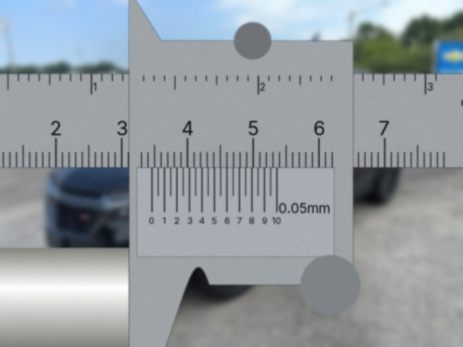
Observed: 34.6 mm
